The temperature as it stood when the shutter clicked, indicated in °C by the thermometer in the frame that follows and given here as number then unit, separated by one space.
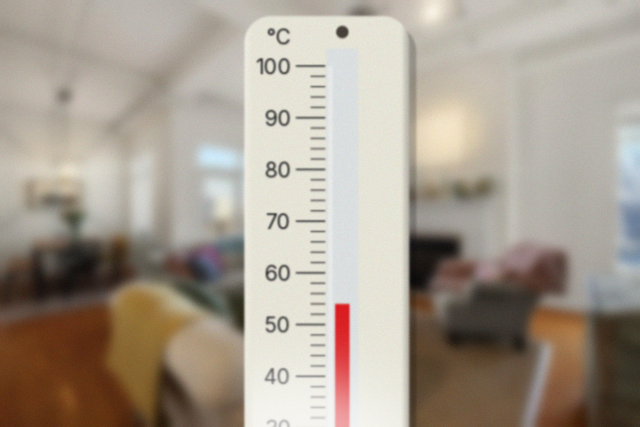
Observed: 54 °C
